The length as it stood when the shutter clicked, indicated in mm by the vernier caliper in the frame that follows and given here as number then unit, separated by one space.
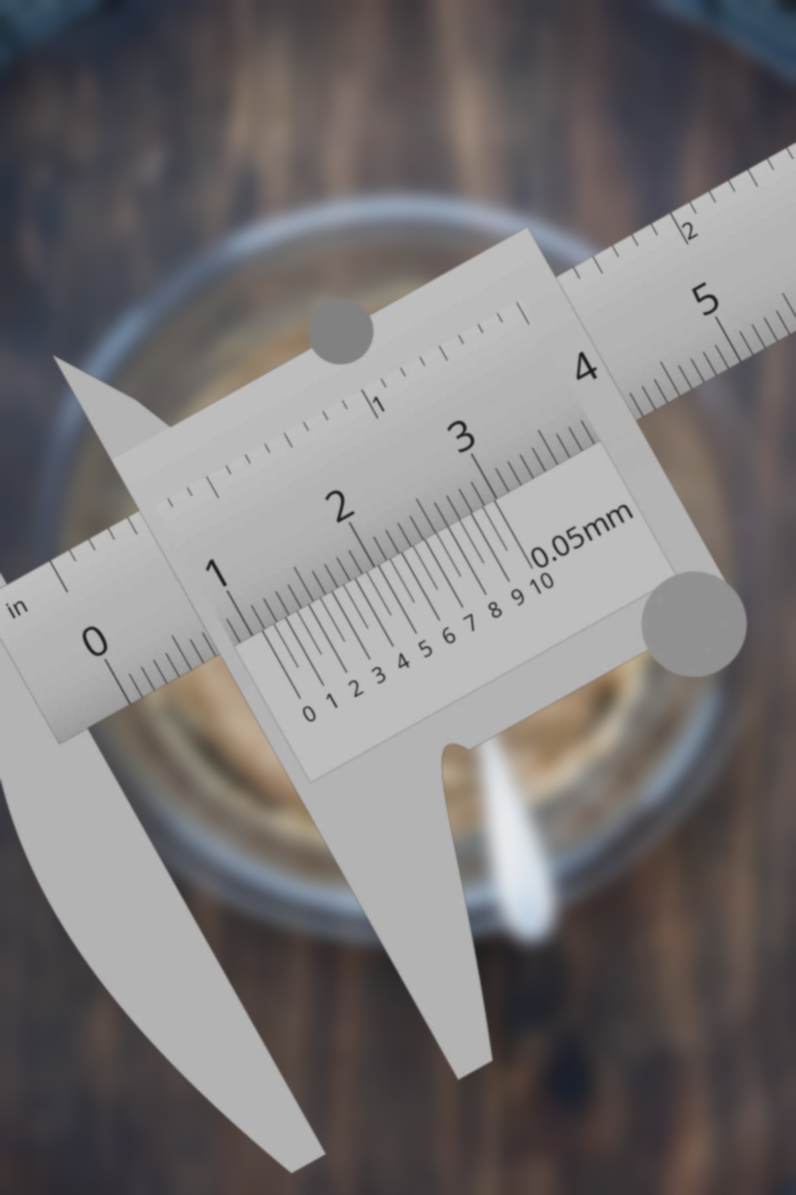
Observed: 10.8 mm
